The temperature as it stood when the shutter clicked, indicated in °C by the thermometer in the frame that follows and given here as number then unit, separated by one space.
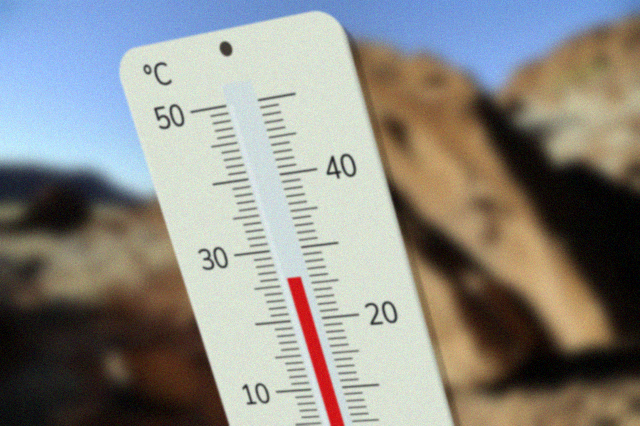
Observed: 26 °C
